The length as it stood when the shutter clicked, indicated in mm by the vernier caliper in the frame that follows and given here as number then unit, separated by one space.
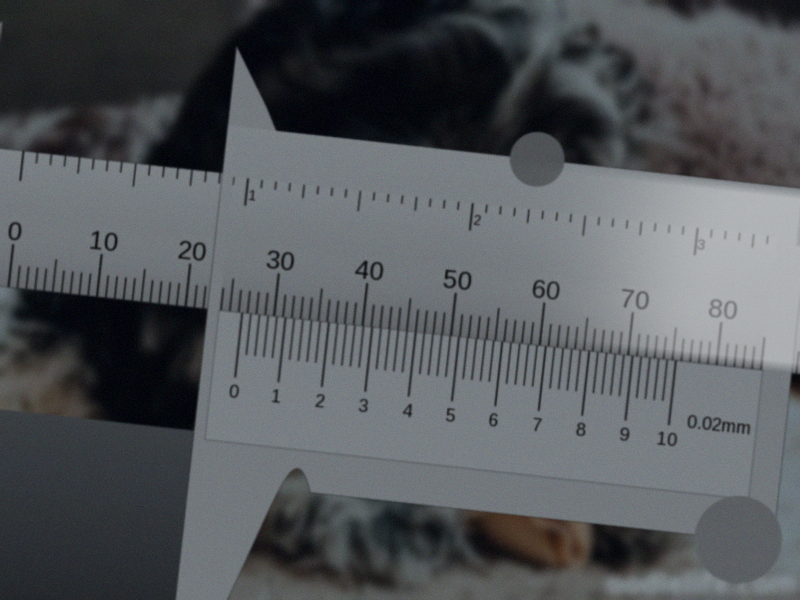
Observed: 26.4 mm
